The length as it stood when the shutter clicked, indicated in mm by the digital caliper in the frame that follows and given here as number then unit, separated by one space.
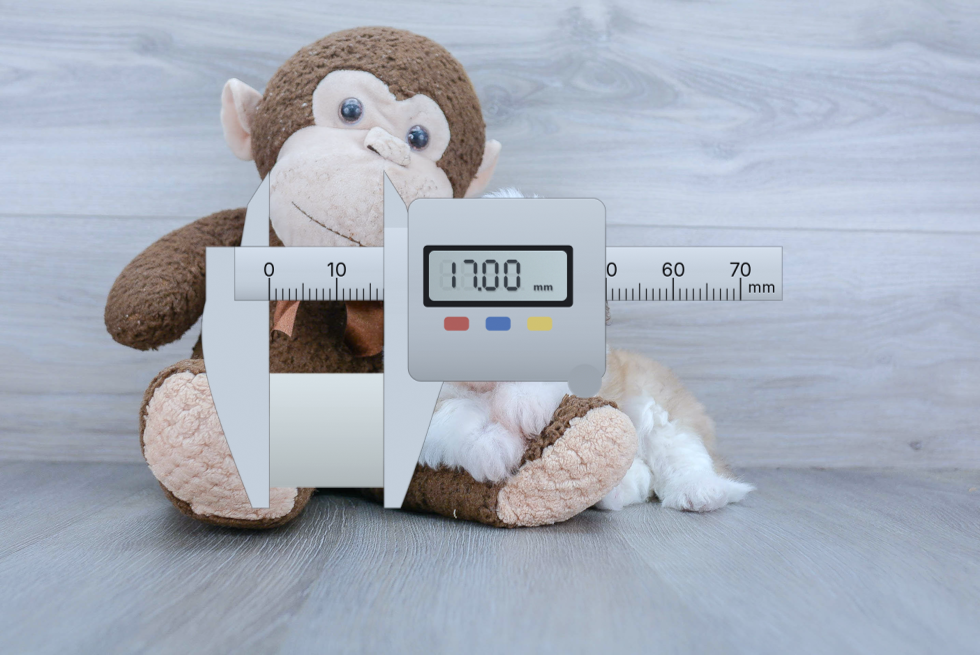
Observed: 17.00 mm
